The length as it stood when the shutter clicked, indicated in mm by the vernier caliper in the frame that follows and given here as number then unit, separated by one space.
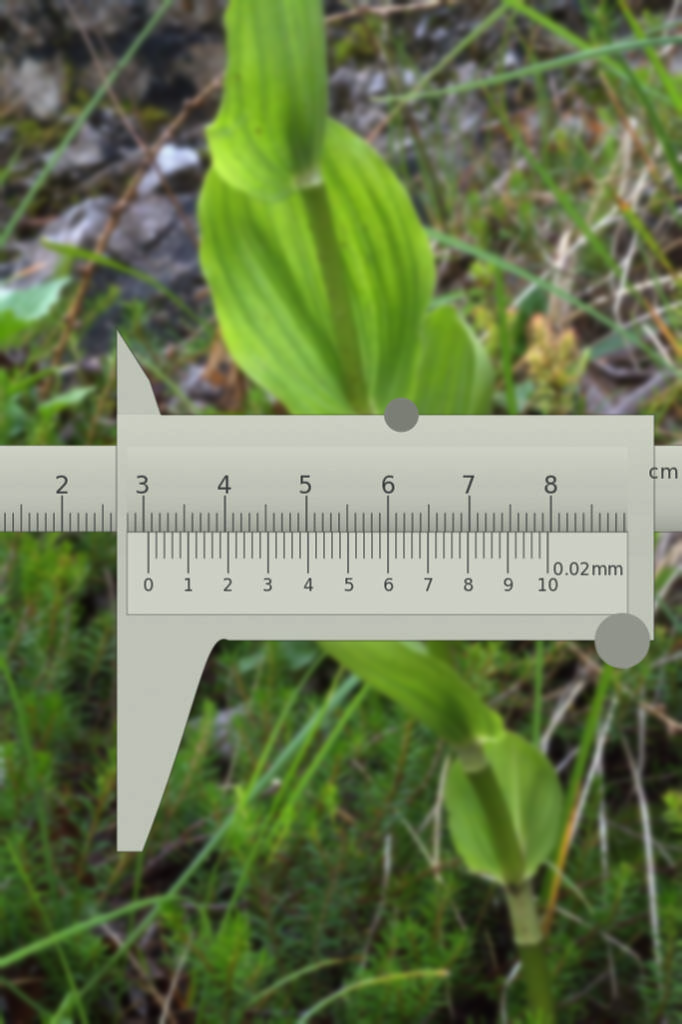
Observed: 30.6 mm
